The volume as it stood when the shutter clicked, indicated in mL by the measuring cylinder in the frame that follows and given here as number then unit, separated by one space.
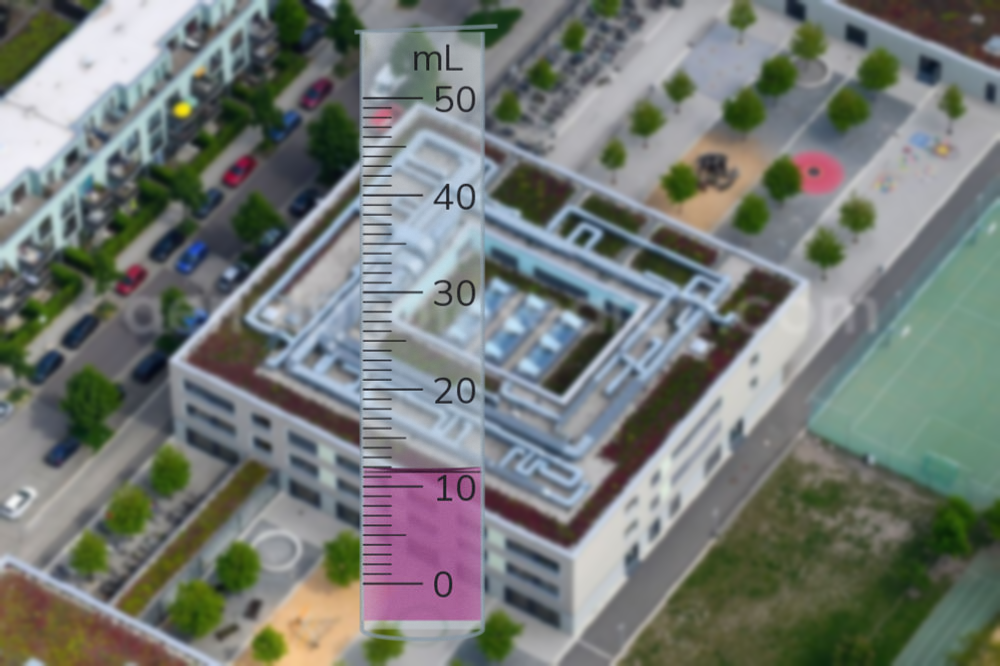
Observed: 11.5 mL
